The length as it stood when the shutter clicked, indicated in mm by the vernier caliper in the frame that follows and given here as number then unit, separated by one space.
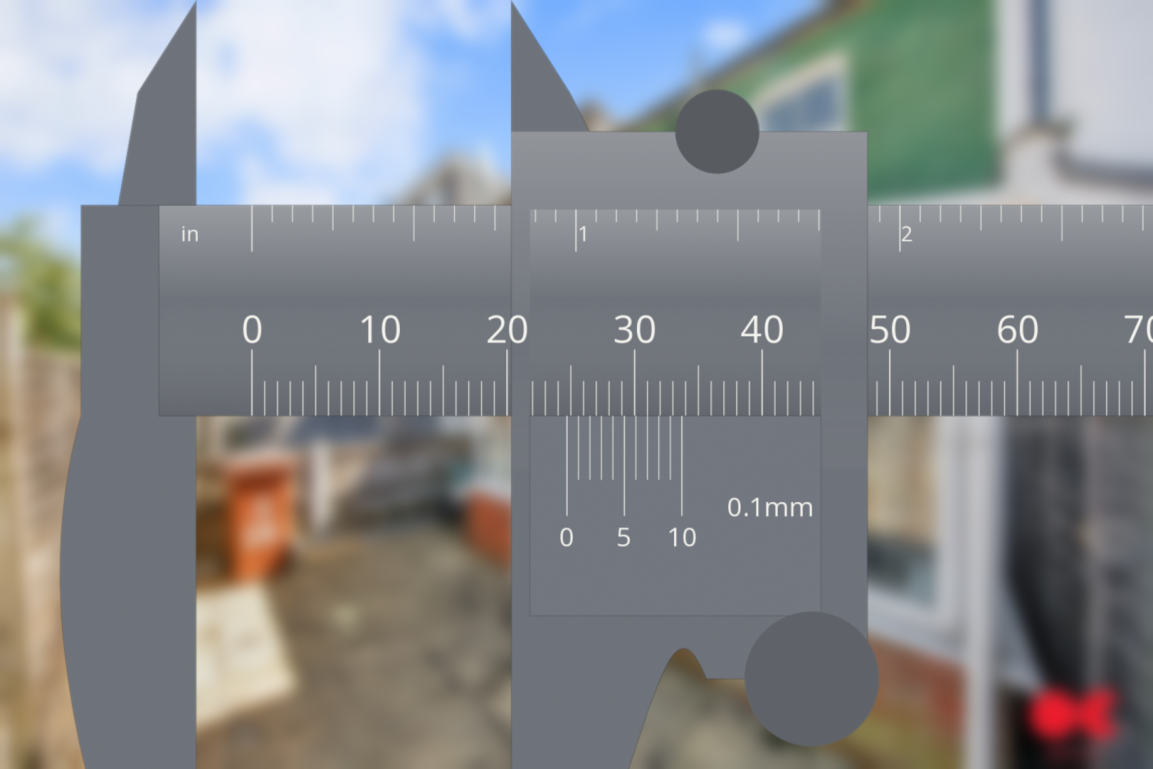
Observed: 24.7 mm
